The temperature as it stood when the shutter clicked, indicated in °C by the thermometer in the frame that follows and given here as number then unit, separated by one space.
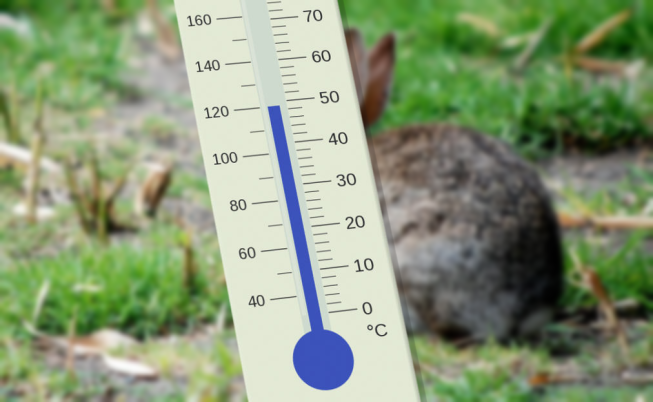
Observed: 49 °C
